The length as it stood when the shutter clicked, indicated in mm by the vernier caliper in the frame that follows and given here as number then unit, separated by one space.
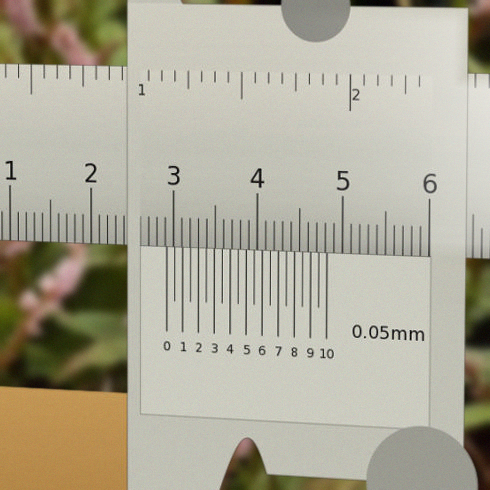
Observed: 29.2 mm
